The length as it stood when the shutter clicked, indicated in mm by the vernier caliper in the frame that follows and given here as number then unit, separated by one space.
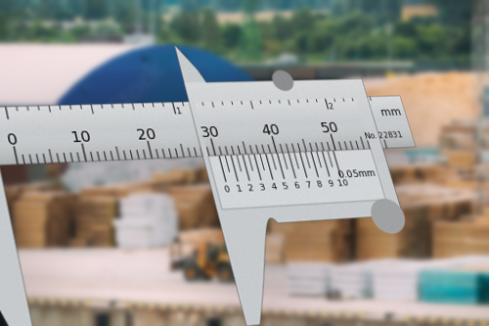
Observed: 30.6 mm
